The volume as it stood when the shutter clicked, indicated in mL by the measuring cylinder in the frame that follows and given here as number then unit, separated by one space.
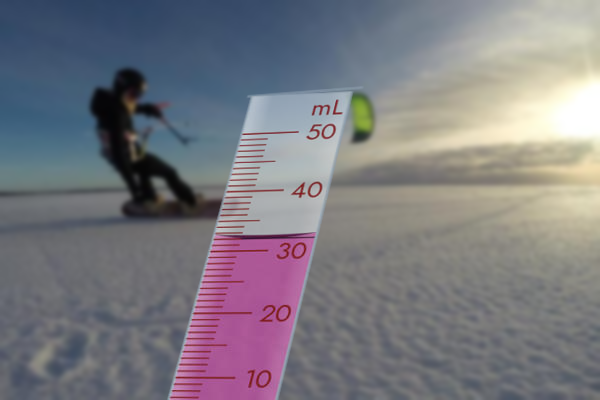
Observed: 32 mL
